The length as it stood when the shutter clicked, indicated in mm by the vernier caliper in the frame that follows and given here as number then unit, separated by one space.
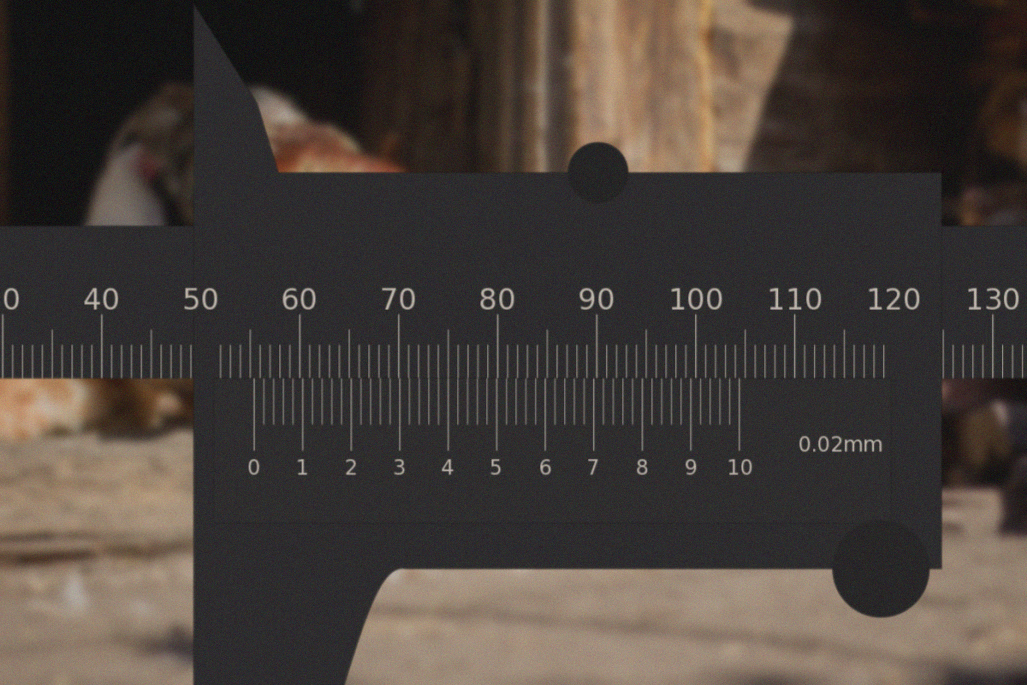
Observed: 55.4 mm
